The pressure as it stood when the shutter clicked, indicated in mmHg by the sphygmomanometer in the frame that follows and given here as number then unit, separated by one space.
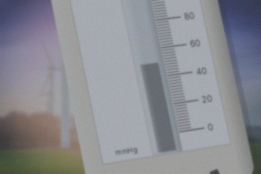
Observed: 50 mmHg
